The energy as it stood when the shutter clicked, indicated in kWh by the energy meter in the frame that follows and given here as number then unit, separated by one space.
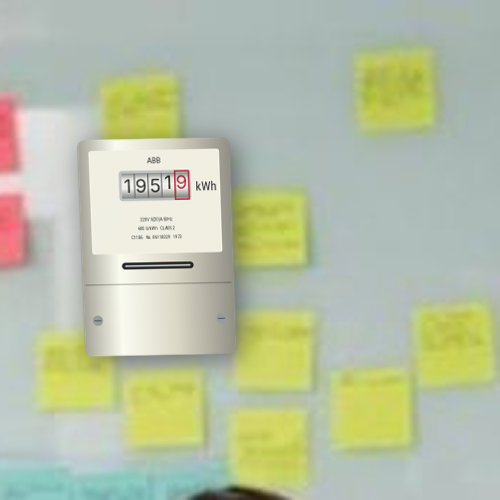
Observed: 1951.9 kWh
